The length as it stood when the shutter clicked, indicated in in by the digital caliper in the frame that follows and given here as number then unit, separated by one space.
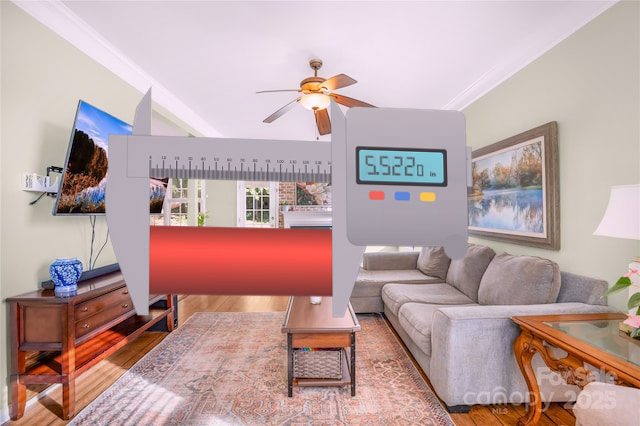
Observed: 5.5220 in
